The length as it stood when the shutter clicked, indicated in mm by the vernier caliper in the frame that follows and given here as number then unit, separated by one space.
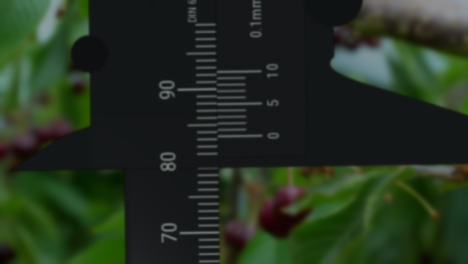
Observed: 83.4 mm
